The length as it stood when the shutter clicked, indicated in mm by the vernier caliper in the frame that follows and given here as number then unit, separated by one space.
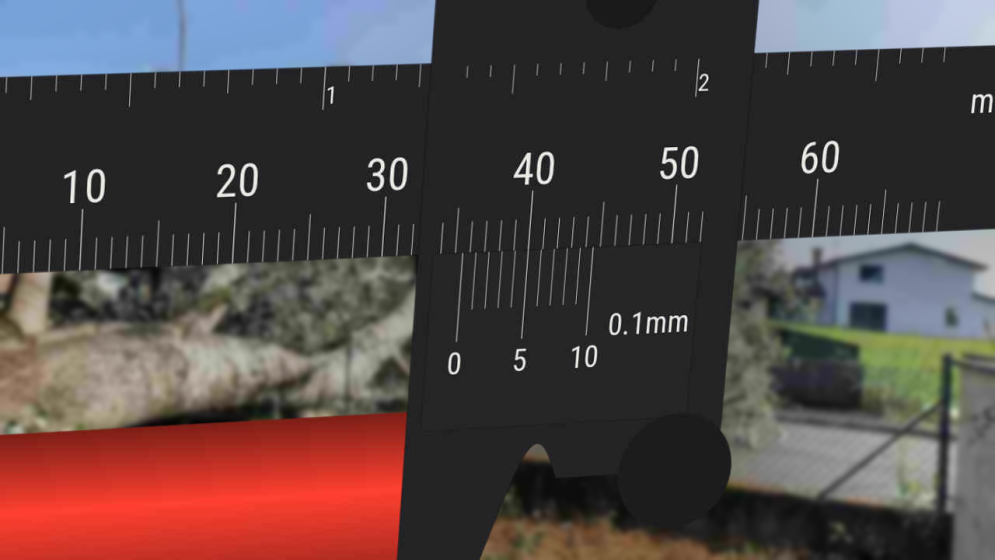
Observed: 35.5 mm
